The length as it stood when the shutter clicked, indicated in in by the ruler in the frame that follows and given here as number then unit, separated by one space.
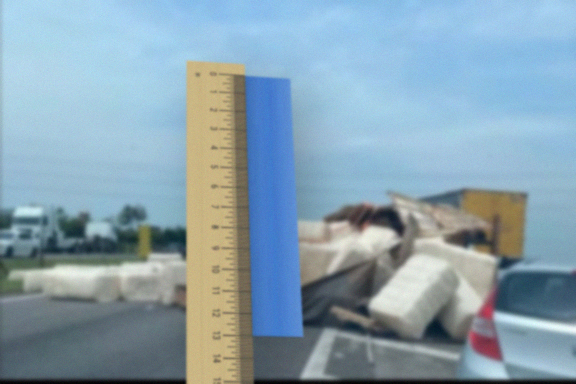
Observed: 13 in
